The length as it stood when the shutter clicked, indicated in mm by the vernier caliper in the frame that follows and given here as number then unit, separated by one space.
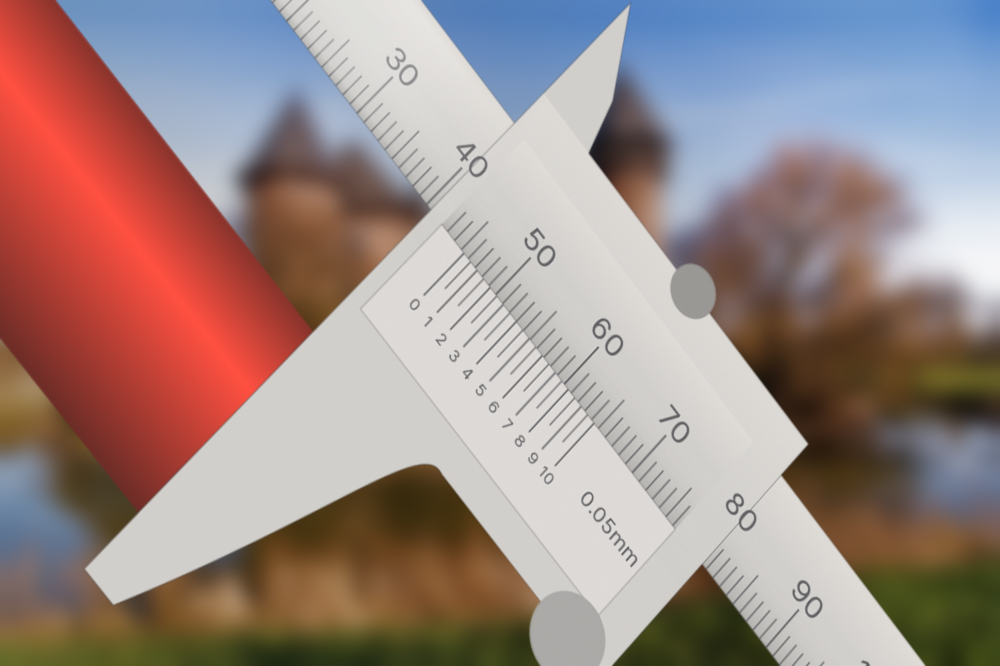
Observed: 45.4 mm
